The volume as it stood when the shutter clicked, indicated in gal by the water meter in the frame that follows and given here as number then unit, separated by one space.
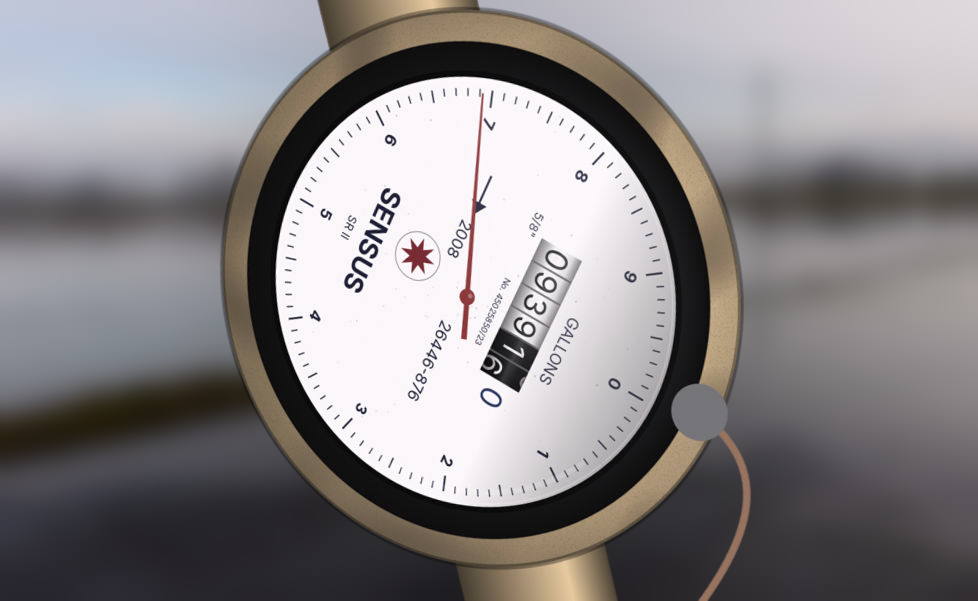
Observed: 939156.9 gal
